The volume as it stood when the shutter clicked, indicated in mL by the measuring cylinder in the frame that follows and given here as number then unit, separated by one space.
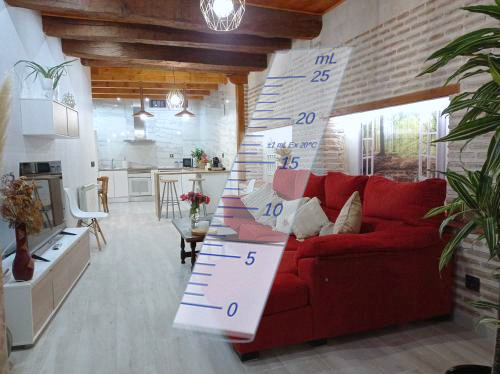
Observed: 6.5 mL
